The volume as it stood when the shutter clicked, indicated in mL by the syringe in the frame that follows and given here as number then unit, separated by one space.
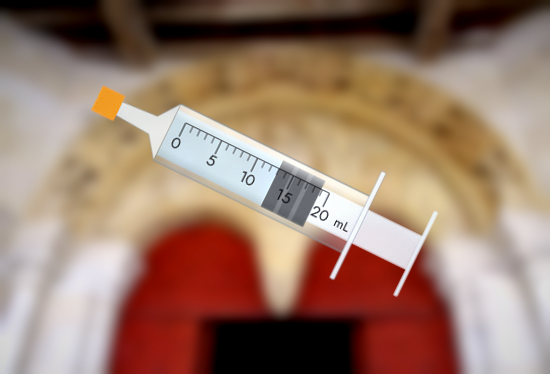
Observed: 13 mL
